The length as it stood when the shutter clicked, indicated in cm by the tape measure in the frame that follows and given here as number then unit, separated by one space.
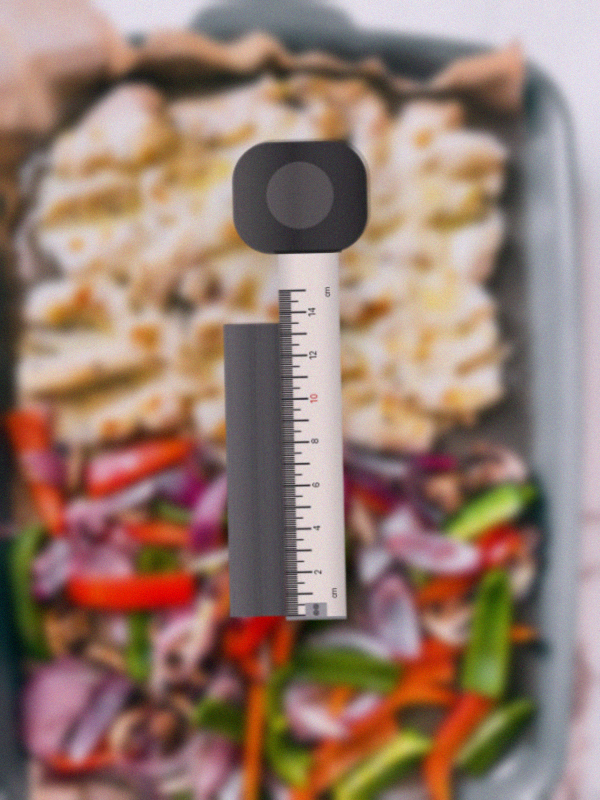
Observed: 13.5 cm
